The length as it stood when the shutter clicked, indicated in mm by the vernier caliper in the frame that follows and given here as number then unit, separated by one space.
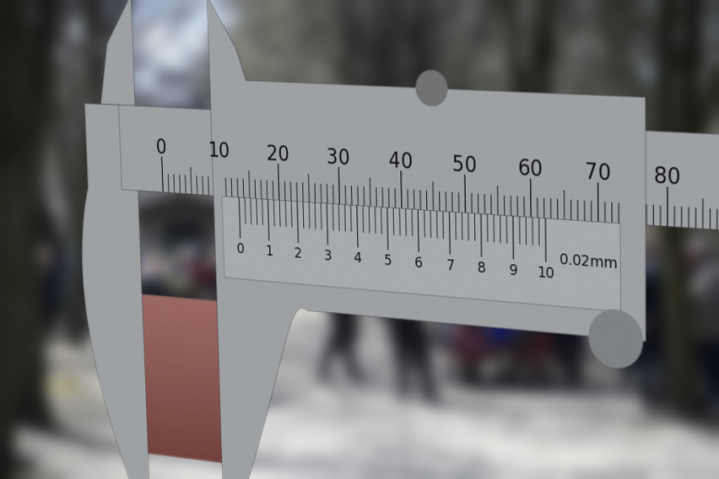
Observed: 13.2 mm
